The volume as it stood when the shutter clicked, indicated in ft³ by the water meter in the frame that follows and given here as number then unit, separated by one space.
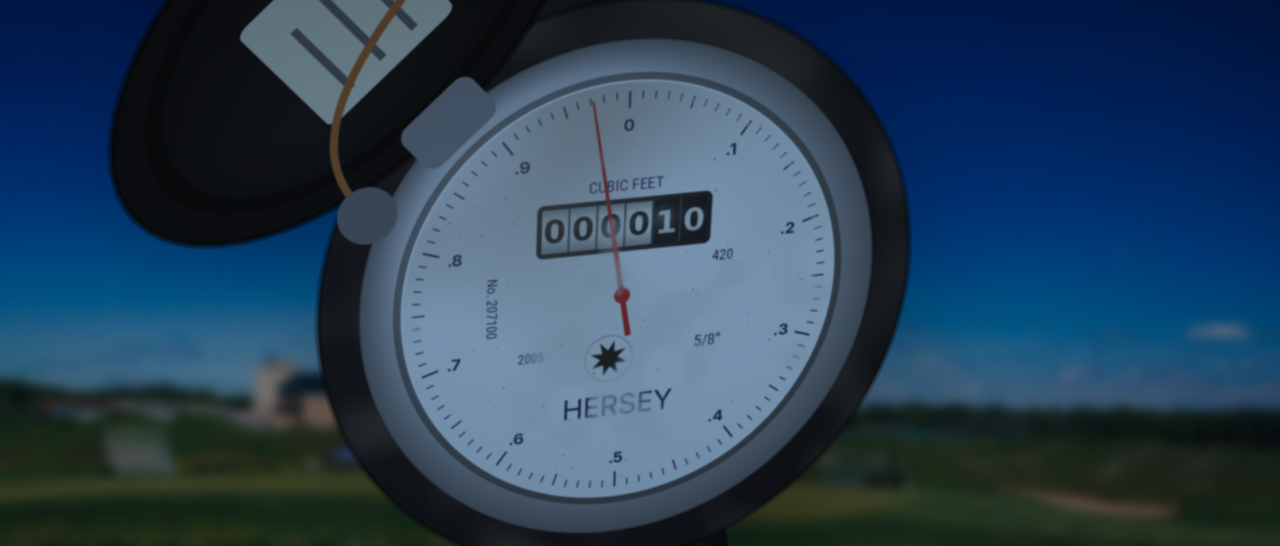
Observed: 9.97 ft³
